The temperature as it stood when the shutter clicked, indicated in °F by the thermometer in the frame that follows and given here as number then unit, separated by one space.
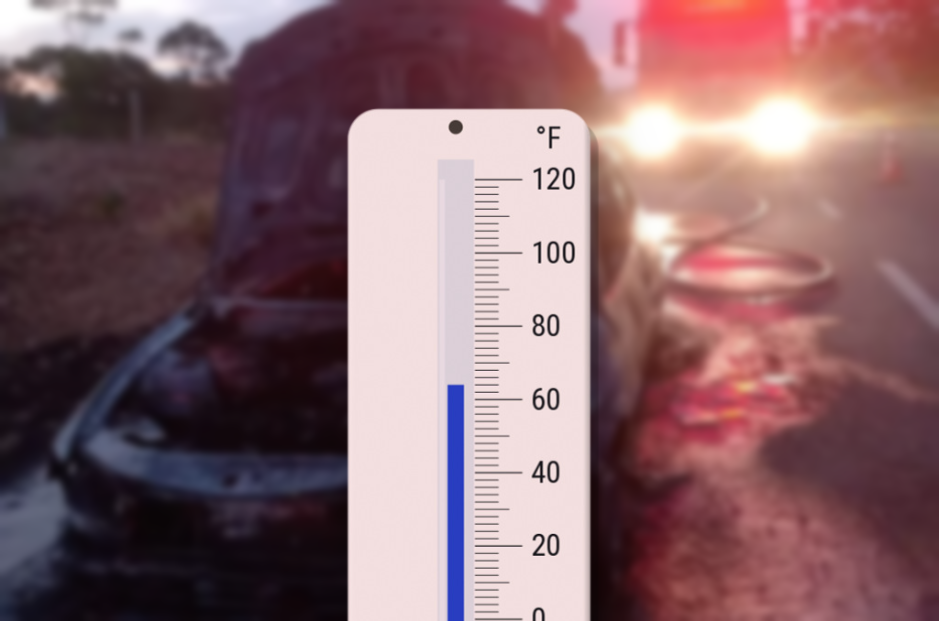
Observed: 64 °F
